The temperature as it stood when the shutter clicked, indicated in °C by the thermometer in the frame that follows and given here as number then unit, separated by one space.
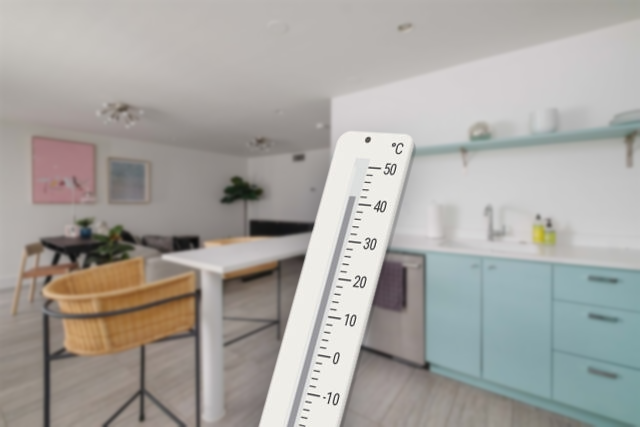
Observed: 42 °C
